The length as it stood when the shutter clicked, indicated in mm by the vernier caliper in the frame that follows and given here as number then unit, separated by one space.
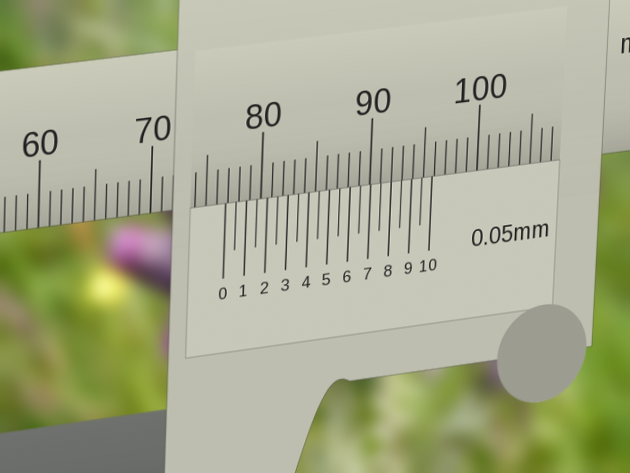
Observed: 76.8 mm
